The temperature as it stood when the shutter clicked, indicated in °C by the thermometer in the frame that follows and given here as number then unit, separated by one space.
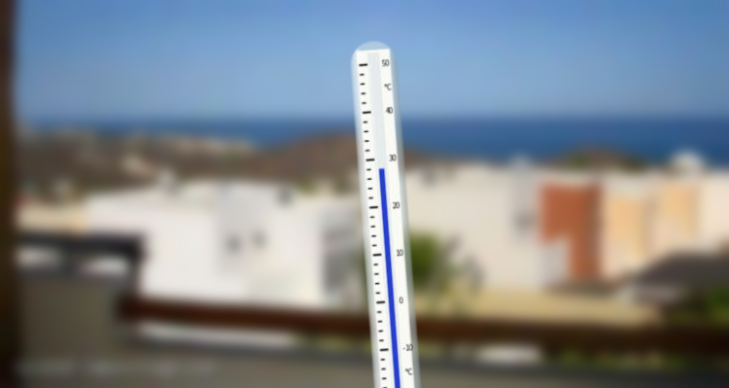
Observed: 28 °C
